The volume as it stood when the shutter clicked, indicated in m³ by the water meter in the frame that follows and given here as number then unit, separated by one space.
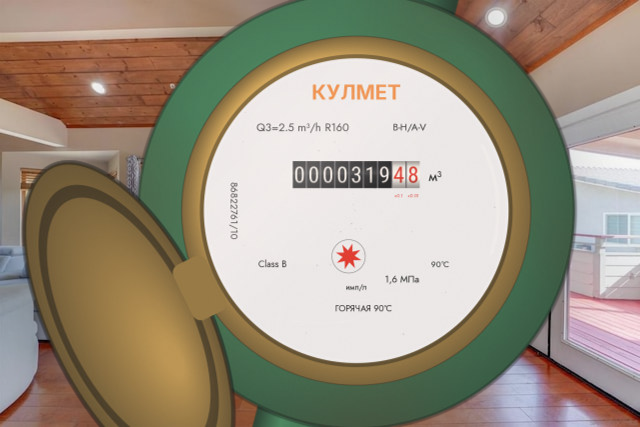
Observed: 319.48 m³
